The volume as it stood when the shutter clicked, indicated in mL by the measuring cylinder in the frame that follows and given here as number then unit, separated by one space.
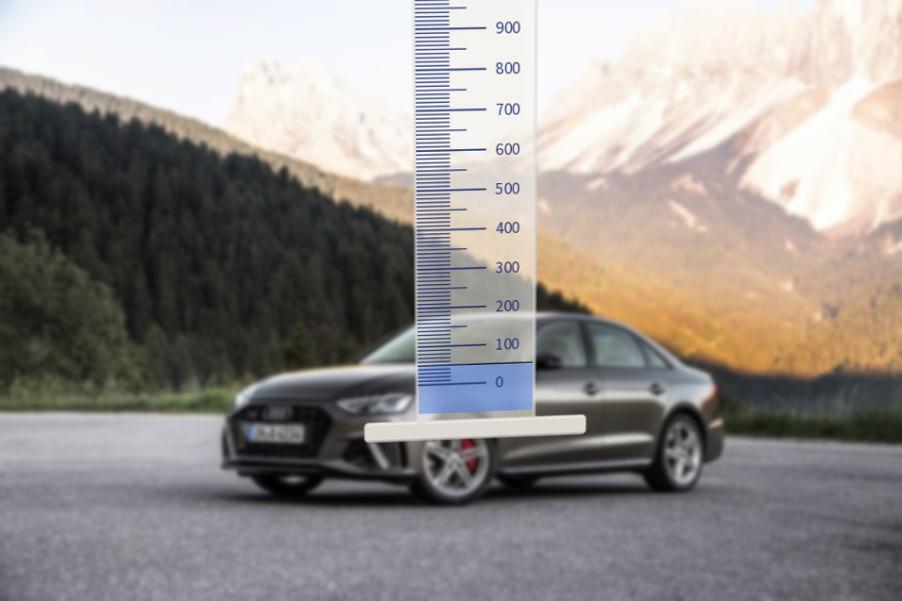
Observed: 50 mL
